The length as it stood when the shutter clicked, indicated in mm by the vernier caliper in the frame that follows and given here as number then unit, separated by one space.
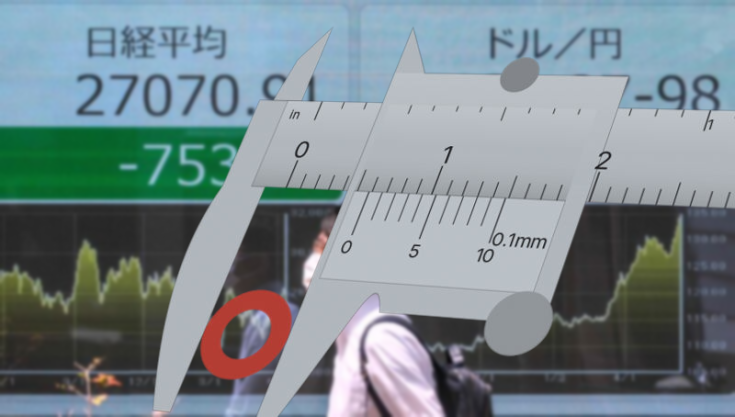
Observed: 5.8 mm
